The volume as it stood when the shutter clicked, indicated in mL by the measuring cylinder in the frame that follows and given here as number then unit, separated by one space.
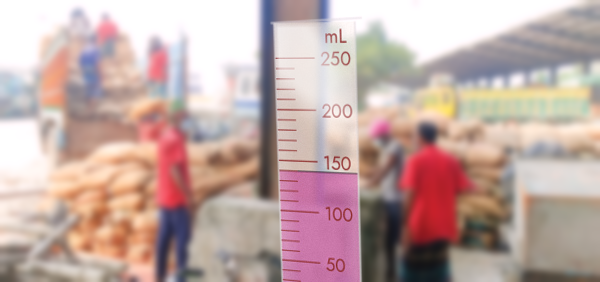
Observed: 140 mL
